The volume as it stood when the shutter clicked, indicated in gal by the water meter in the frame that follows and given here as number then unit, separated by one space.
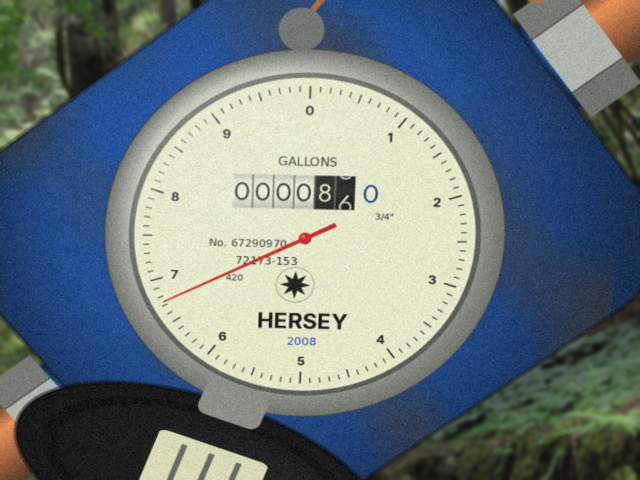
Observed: 856.7 gal
